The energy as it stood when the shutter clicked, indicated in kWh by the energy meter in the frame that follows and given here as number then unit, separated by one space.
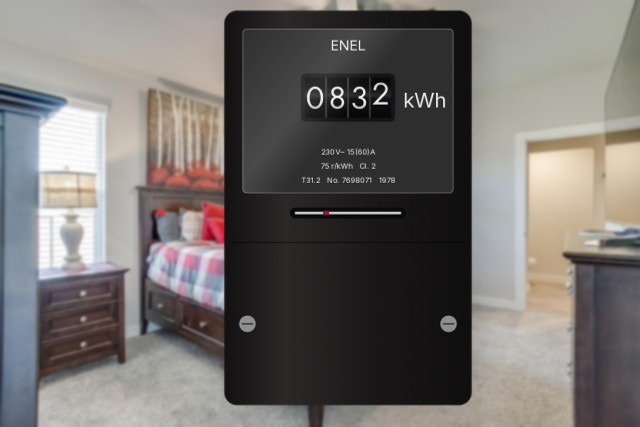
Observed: 832 kWh
